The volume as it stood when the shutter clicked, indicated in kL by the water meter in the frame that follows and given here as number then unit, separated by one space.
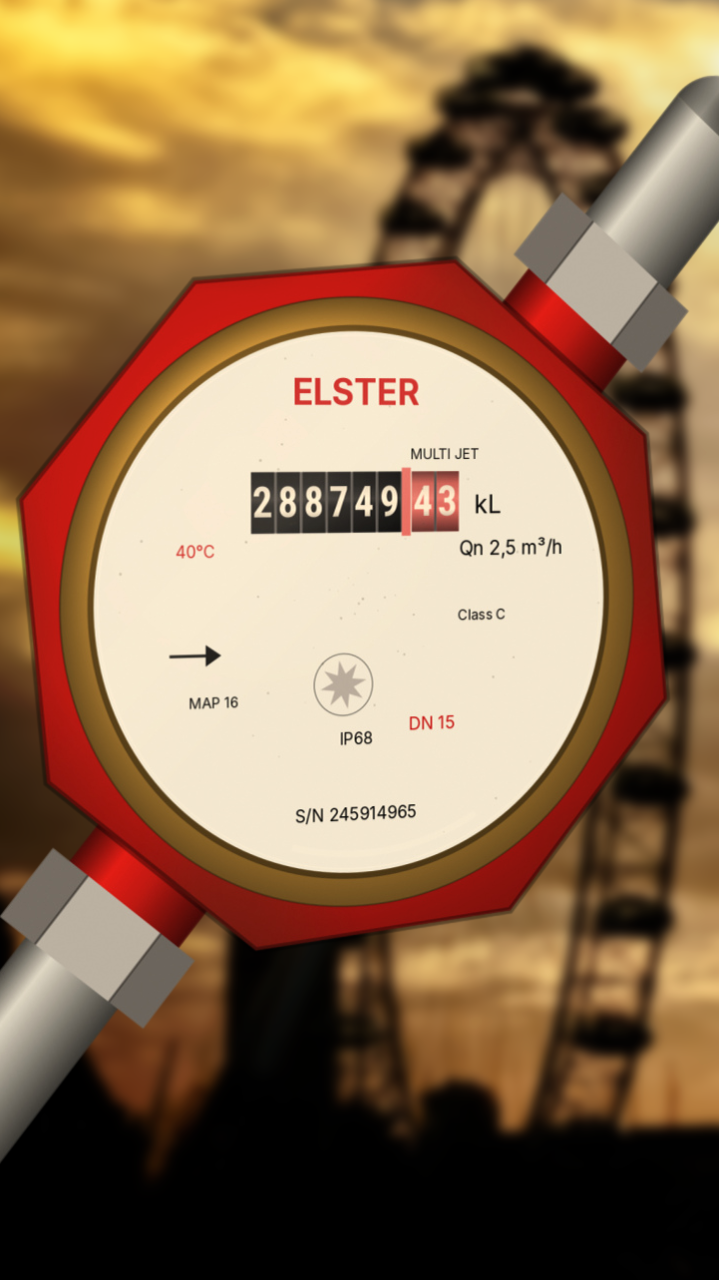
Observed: 288749.43 kL
